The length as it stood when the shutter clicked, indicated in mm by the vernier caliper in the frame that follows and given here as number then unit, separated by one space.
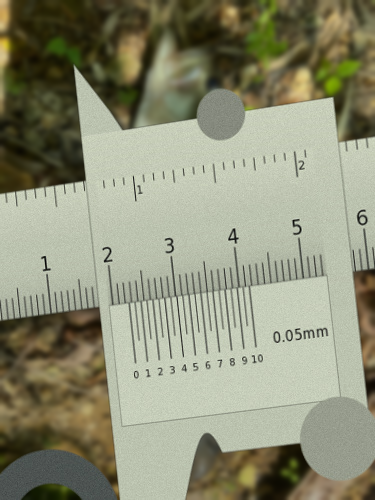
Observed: 22.6 mm
